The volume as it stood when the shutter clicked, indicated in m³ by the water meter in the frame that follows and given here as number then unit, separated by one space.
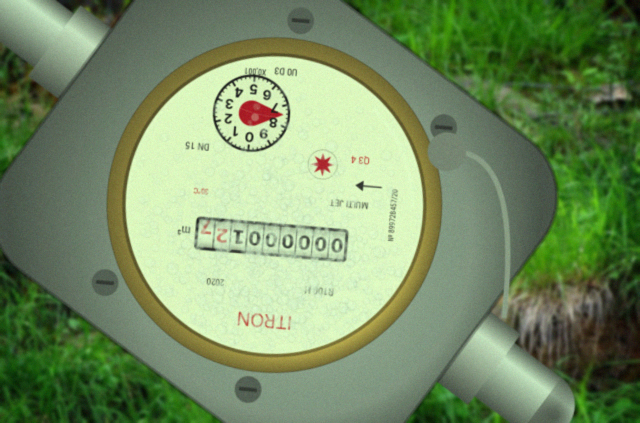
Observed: 1.267 m³
